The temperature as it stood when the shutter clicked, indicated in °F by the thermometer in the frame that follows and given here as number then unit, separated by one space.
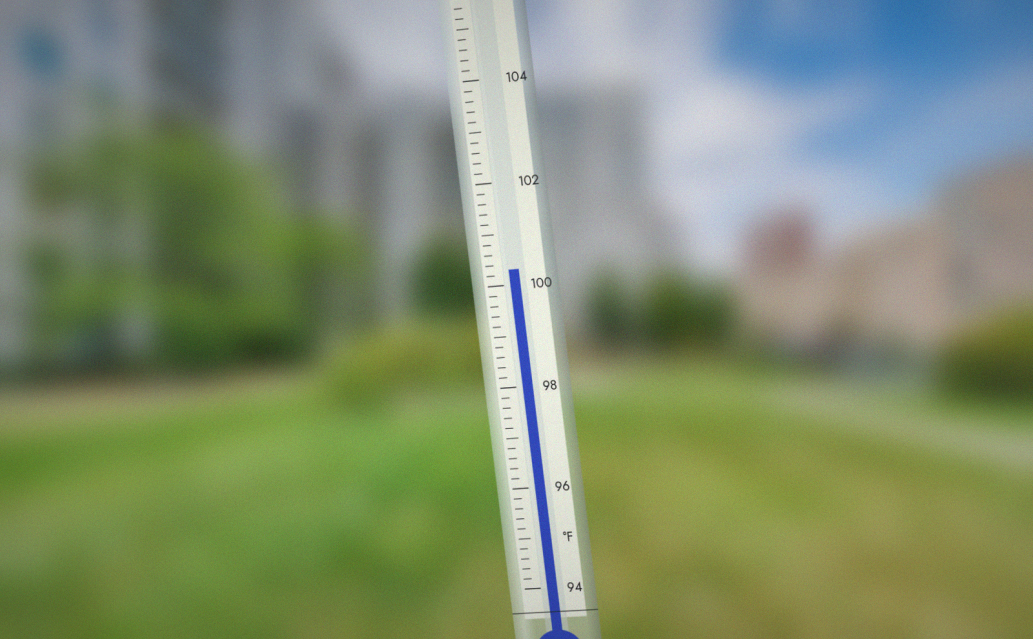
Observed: 100.3 °F
